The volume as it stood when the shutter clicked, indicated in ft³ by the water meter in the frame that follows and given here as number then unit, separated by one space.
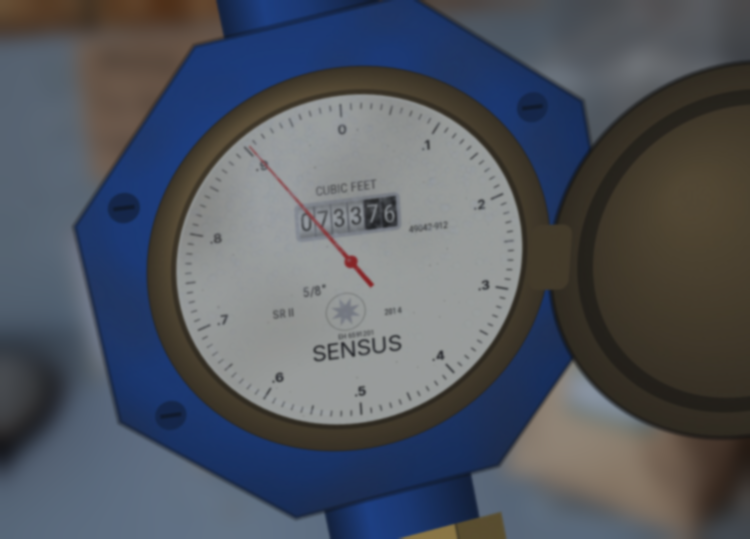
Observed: 73375.90 ft³
